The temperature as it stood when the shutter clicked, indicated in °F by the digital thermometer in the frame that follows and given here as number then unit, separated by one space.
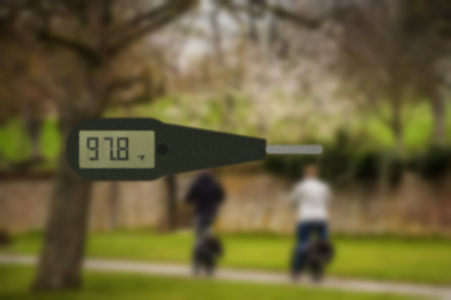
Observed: 97.8 °F
